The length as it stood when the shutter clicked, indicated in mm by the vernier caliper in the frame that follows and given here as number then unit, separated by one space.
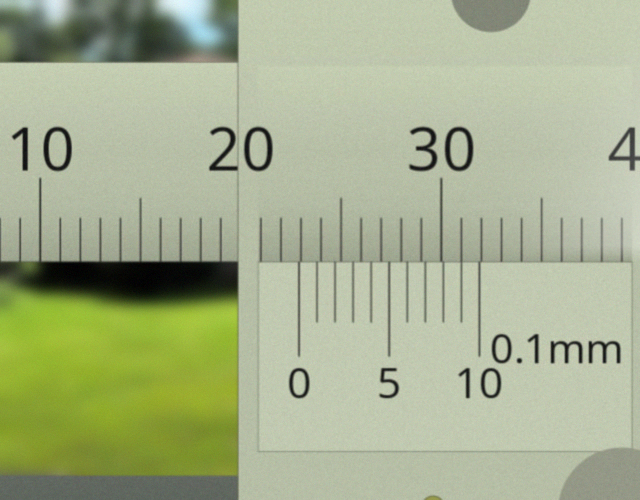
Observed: 22.9 mm
